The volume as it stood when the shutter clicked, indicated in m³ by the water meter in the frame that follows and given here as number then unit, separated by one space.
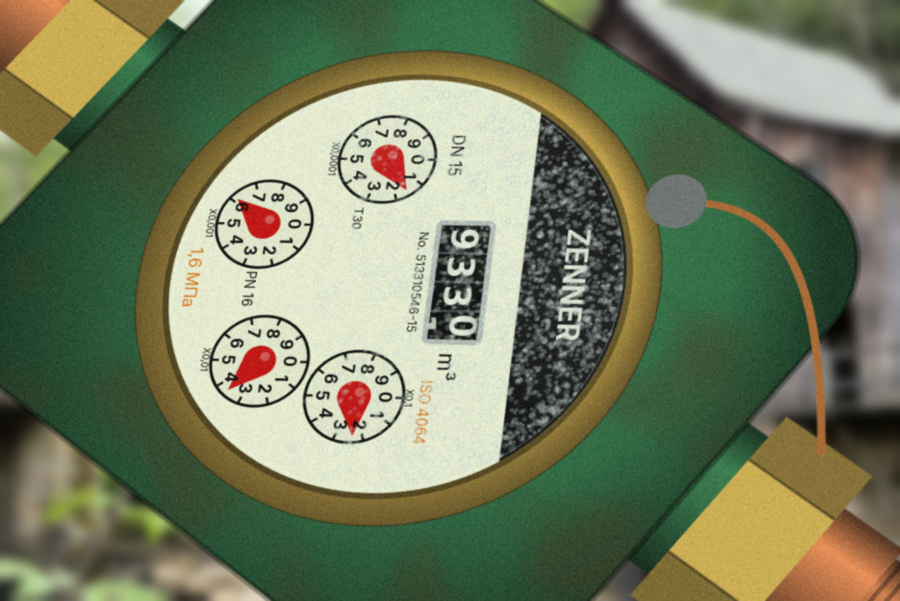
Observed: 9330.2361 m³
